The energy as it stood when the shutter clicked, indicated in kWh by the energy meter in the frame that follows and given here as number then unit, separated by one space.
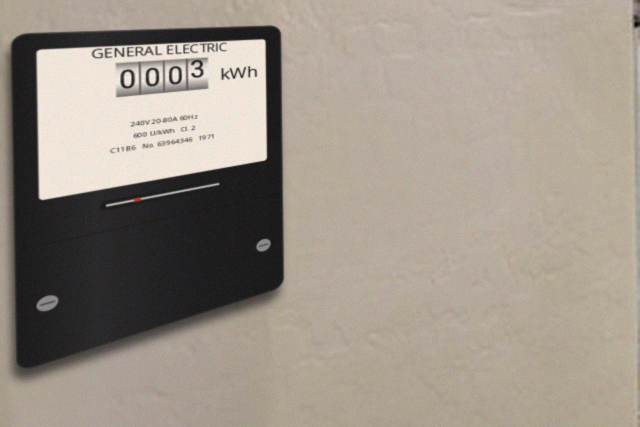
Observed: 3 kWh
